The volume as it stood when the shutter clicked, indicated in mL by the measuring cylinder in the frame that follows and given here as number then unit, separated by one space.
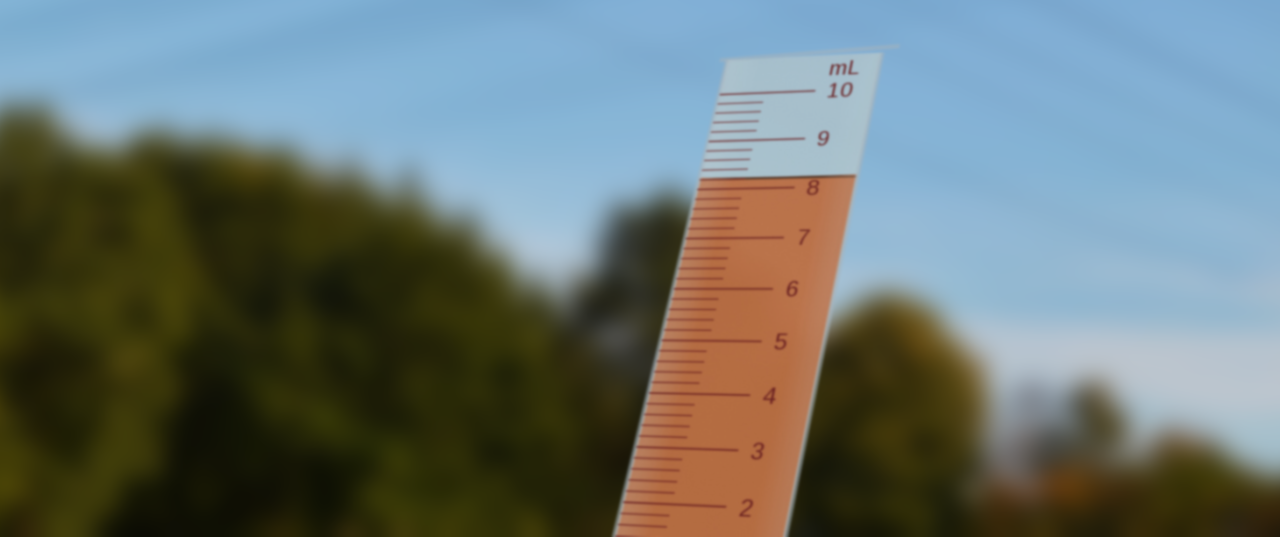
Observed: 8.2 mL
